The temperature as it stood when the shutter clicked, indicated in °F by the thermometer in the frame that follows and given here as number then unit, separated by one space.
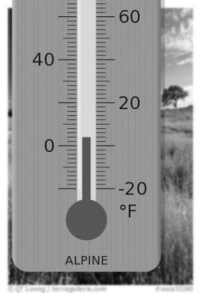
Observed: 4 °F
